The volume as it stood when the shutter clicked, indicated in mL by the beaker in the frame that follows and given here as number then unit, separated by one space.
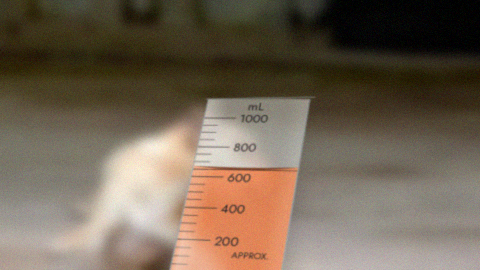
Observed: 650 mL
